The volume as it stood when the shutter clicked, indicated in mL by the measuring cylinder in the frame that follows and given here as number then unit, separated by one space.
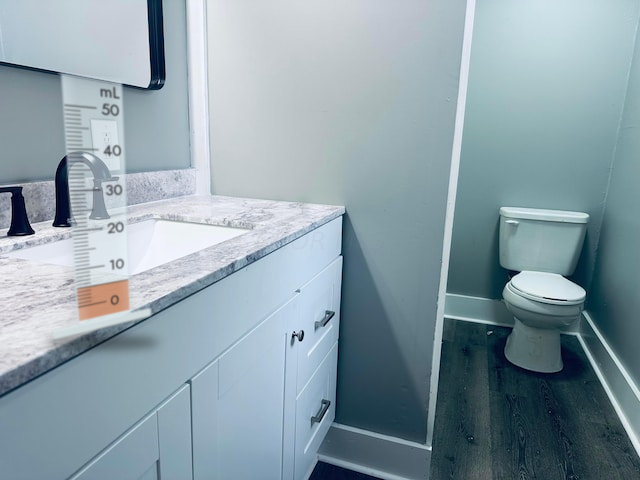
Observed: 5 mL
